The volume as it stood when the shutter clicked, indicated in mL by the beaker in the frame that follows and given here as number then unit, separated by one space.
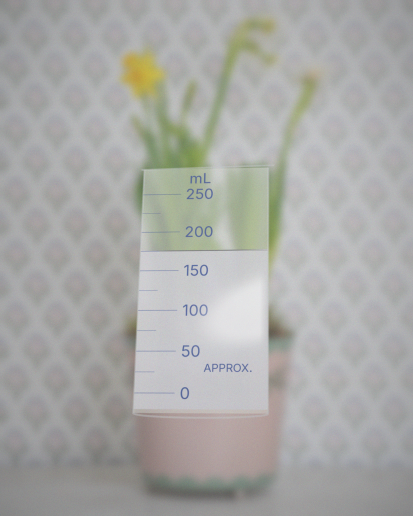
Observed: 175 mL
